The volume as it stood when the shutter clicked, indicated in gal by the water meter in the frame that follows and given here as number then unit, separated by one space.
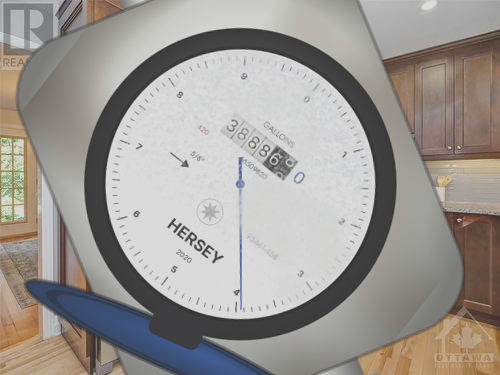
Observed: 3888683.9 gal
